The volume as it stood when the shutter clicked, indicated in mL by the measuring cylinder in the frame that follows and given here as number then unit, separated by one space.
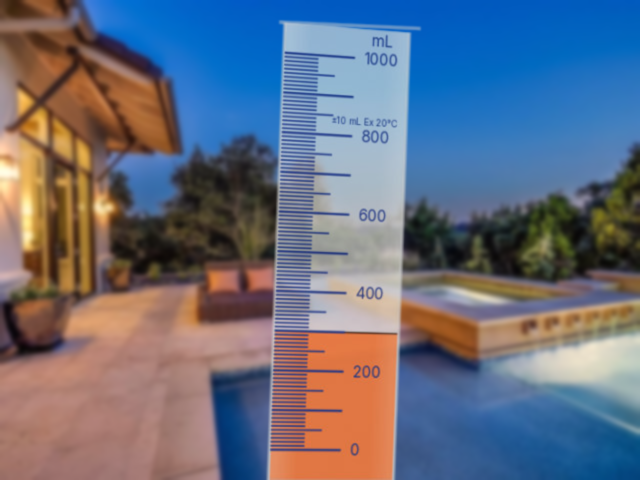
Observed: 300 mL
